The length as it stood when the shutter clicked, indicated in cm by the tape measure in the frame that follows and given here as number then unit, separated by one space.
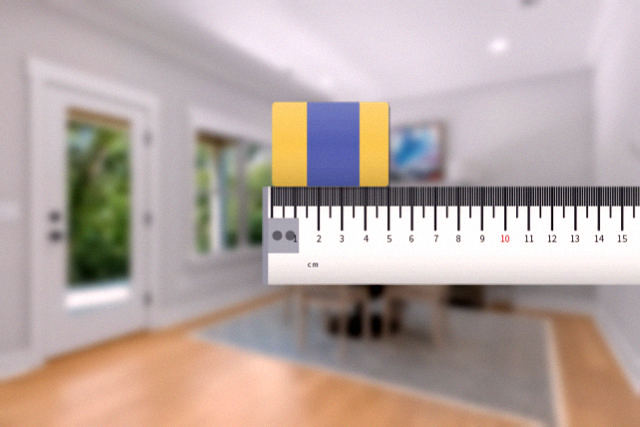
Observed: 5 cm
